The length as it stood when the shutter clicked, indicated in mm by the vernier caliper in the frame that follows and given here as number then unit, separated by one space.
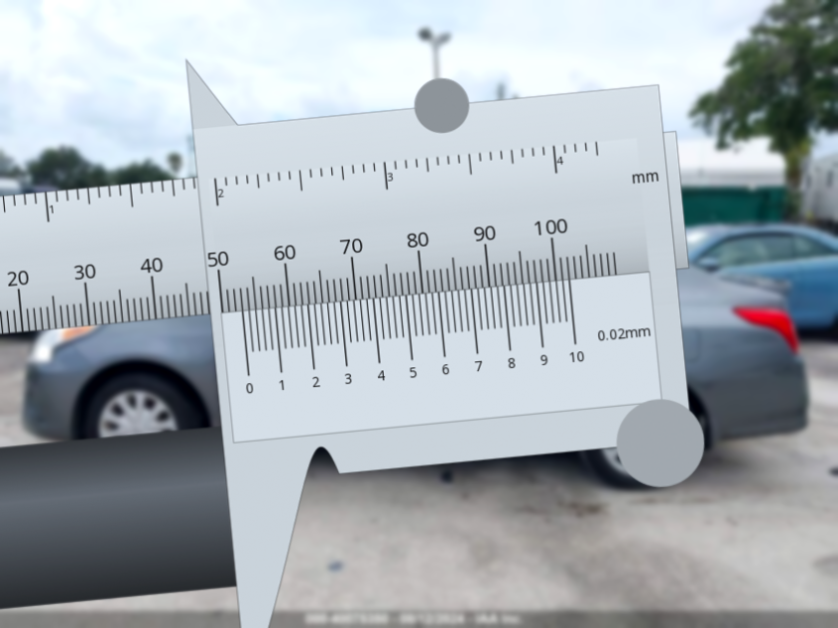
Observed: 53.0 mm
